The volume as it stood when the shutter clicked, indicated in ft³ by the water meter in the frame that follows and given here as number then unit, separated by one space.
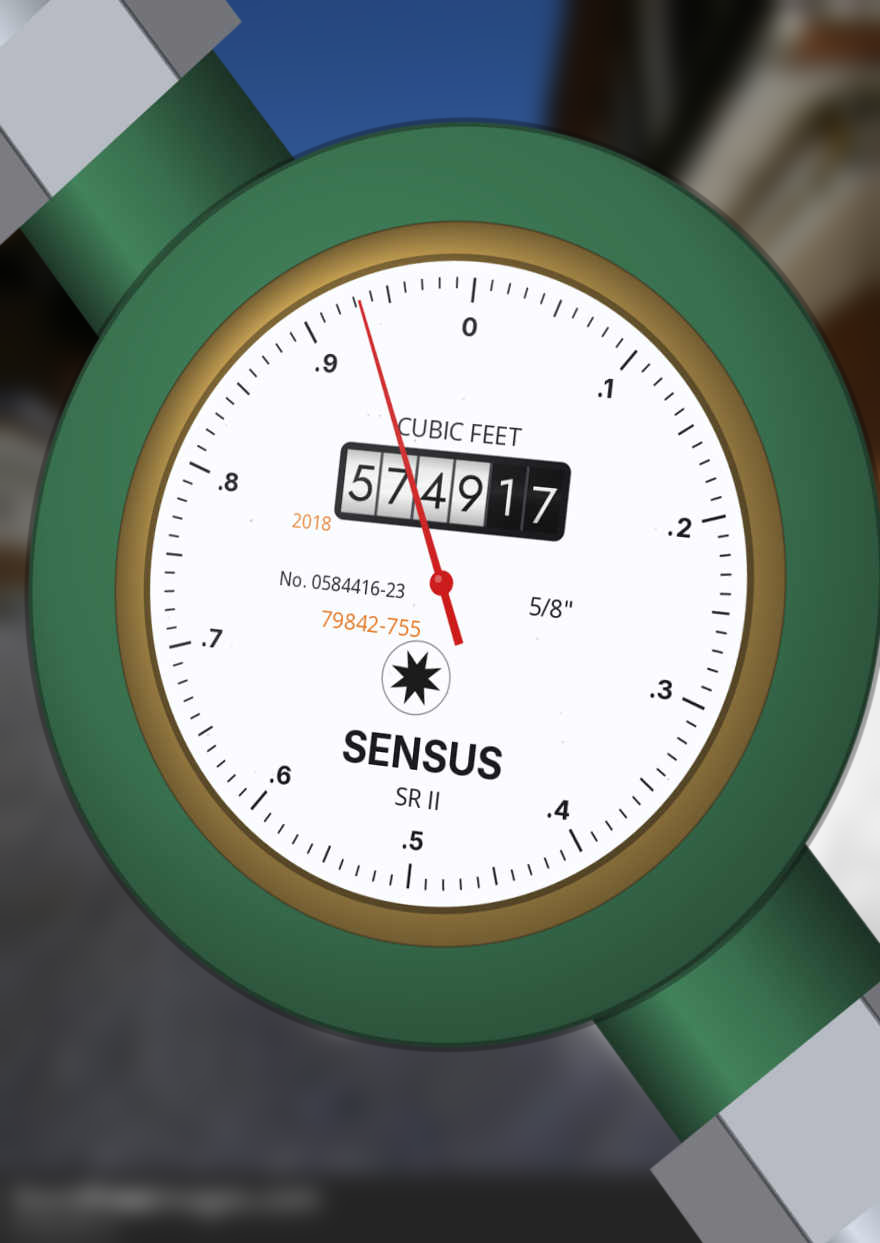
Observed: 574916.93 ft³
